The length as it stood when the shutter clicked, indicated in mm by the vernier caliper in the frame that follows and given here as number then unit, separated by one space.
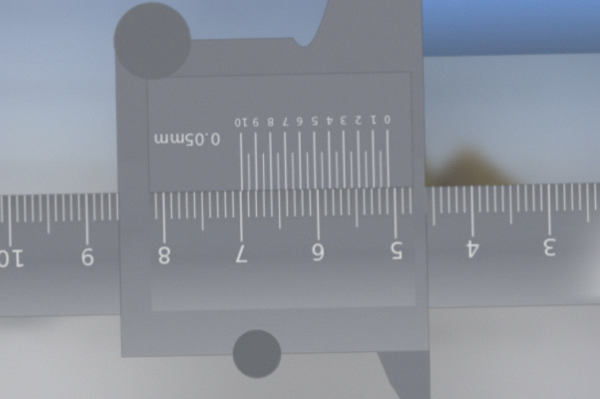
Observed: 50.8 mm
